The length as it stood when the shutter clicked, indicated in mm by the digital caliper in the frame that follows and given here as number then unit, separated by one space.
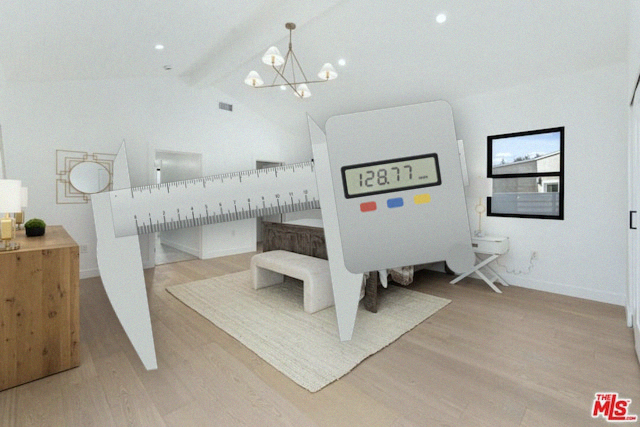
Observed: 128.77 mm
